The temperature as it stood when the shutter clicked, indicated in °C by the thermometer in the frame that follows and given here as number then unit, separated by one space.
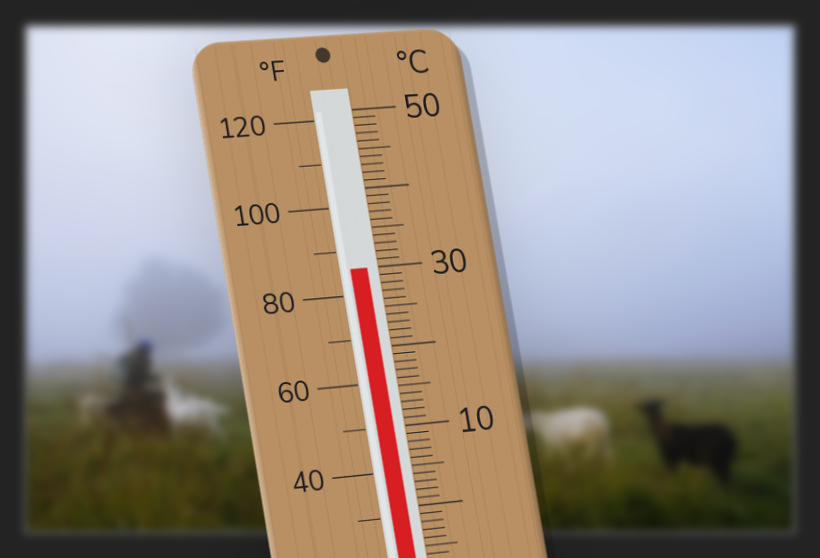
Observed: 30 °C
